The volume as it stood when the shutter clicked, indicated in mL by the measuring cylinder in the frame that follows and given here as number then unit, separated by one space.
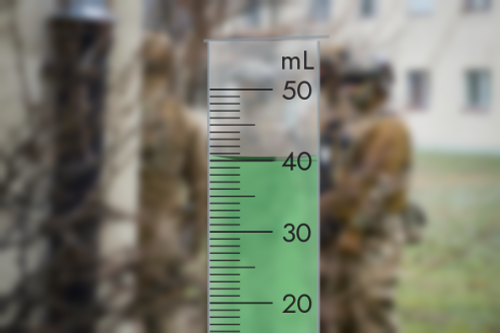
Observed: 40 mL
